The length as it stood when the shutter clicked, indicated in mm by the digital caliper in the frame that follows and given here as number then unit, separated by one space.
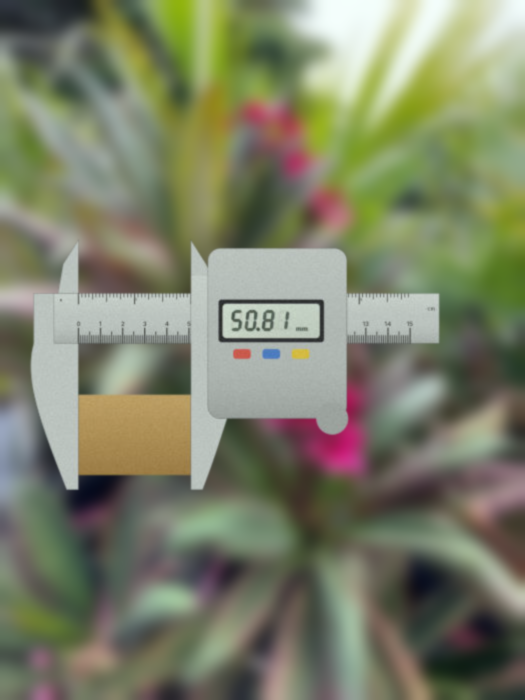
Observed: 50.81 mm
